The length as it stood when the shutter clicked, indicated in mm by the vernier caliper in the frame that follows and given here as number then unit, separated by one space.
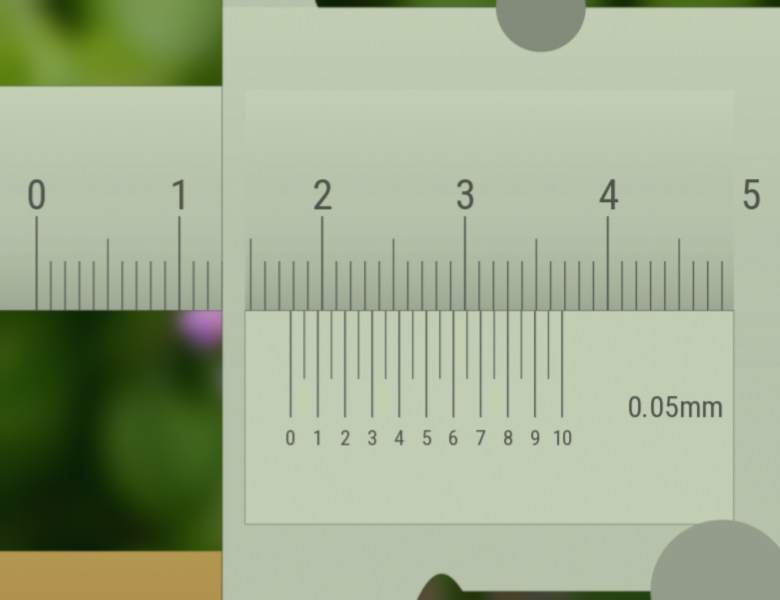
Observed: 17.8 mm
